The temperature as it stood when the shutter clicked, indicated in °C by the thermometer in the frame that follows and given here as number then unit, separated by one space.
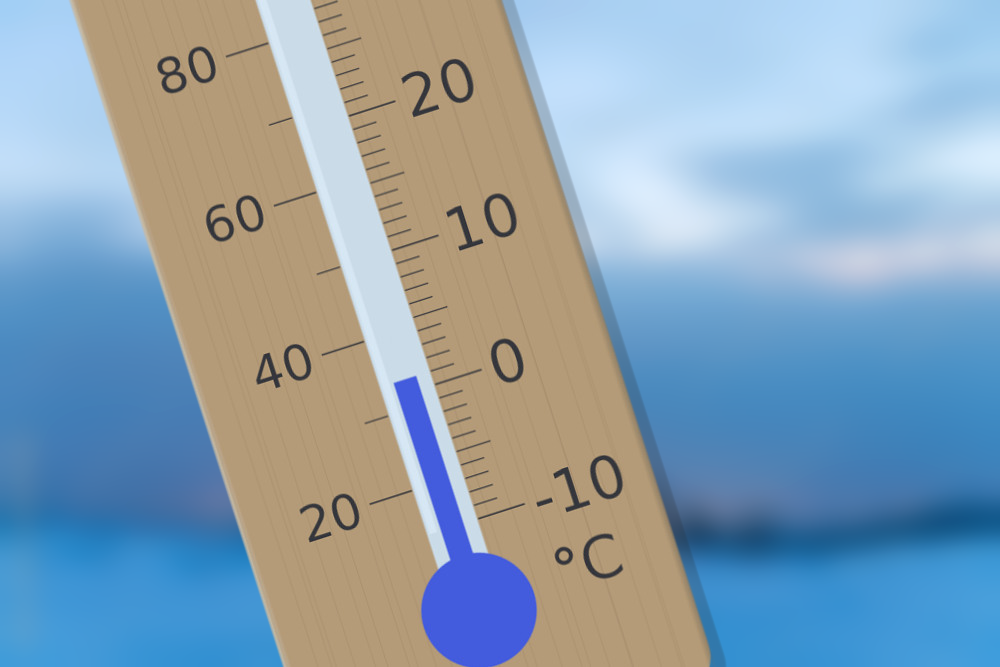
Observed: 1 °C
